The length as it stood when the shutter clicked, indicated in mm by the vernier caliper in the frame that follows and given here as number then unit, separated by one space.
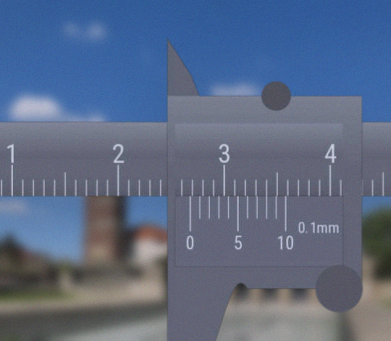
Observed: 26.8 mm
